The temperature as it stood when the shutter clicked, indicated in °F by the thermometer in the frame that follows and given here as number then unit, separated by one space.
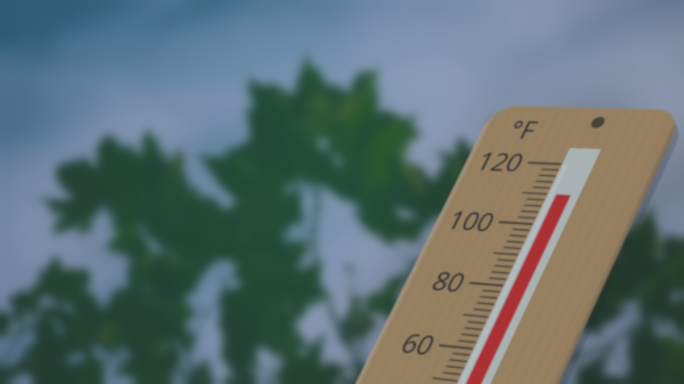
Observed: 110 °F
